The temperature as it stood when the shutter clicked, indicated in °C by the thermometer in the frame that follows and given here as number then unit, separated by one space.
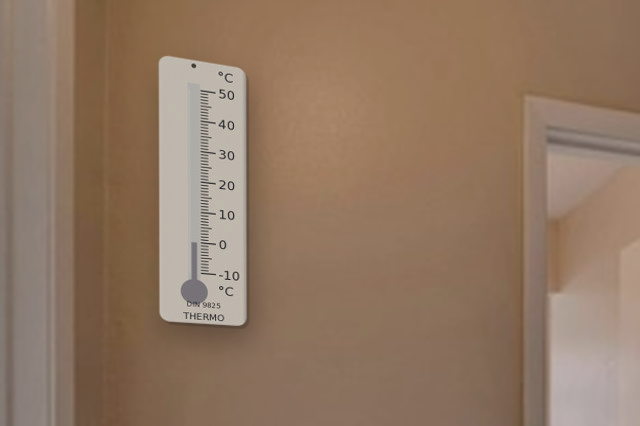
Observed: 0 °C
